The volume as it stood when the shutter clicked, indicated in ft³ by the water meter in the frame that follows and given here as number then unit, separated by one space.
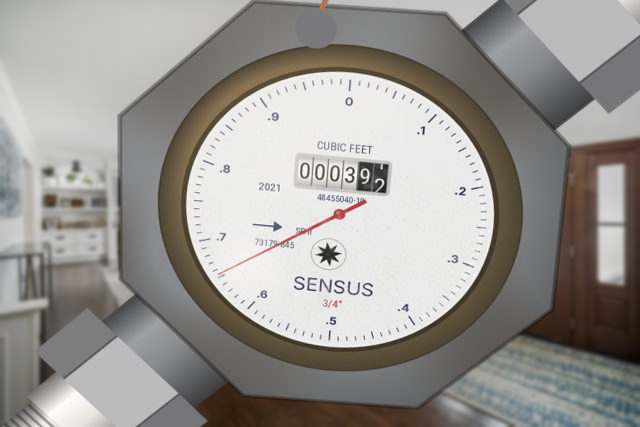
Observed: 391.65 ft³
